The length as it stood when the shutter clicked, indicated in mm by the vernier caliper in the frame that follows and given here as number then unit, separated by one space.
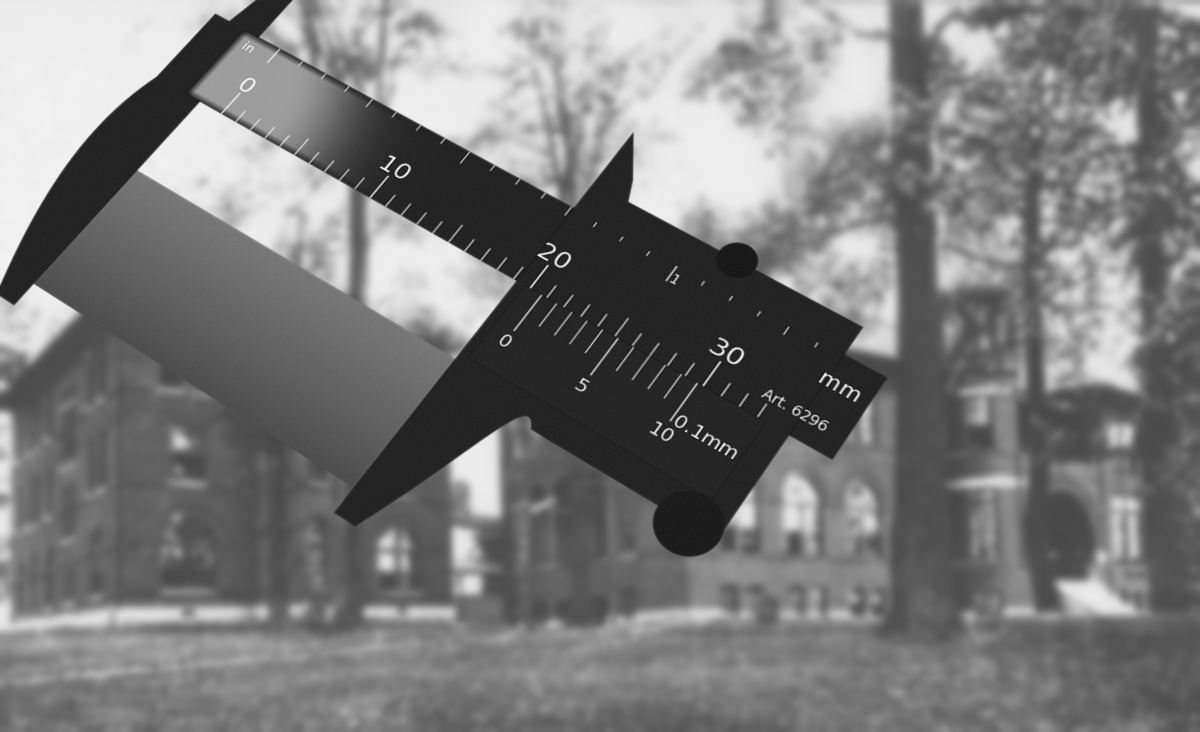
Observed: 20.7 mm
